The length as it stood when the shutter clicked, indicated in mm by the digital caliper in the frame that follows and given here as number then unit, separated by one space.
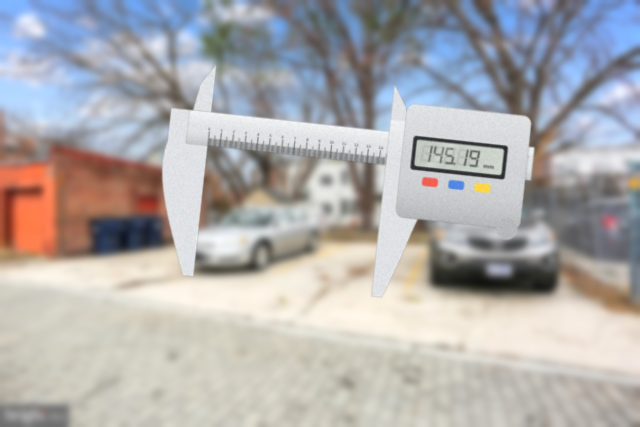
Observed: 145.19 mm
